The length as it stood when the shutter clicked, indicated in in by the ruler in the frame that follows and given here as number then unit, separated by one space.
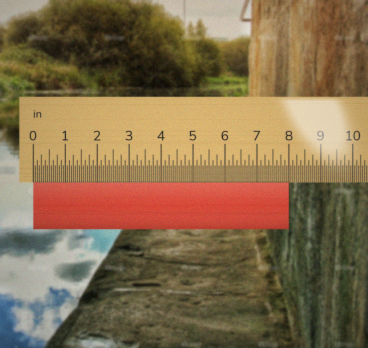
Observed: 8 in
